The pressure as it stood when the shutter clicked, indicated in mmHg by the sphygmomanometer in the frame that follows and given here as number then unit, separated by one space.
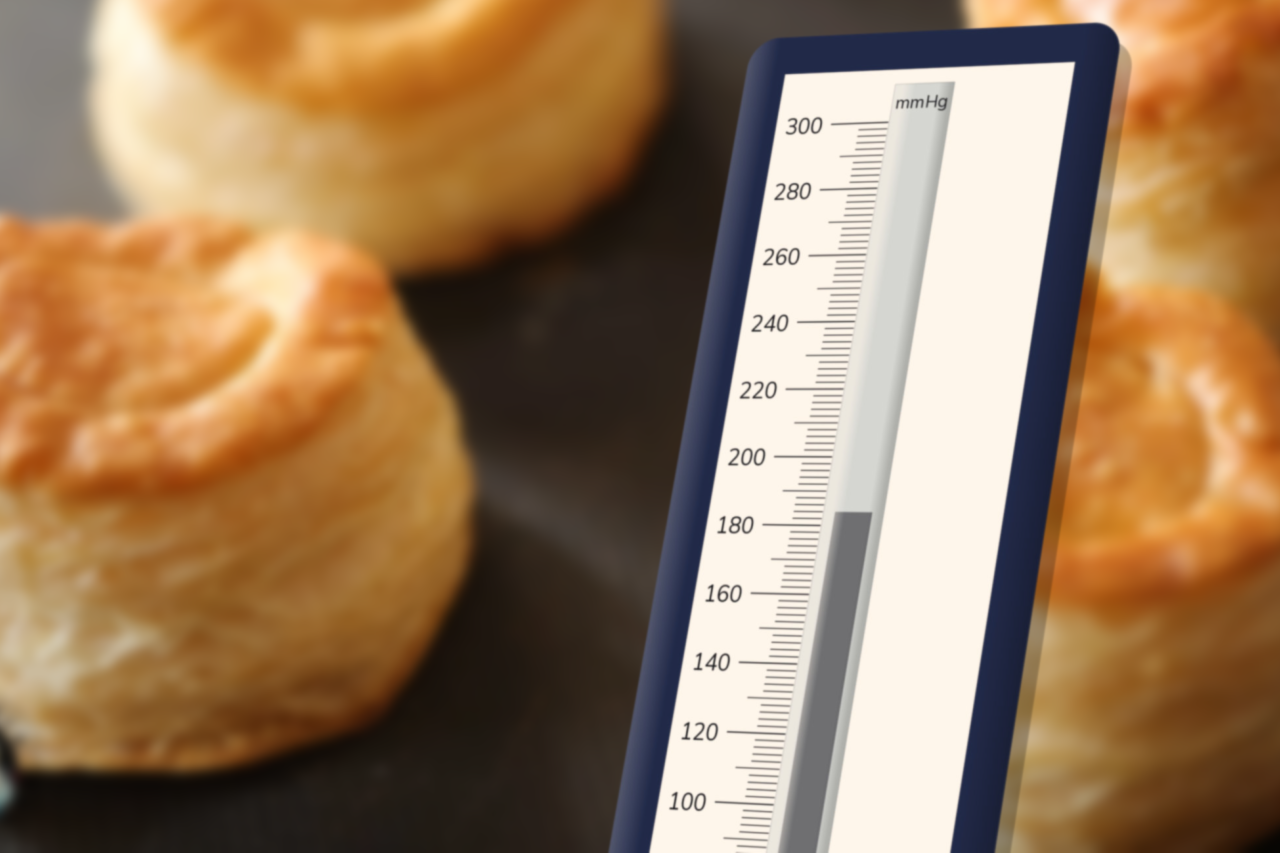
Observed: 184 mmHg
